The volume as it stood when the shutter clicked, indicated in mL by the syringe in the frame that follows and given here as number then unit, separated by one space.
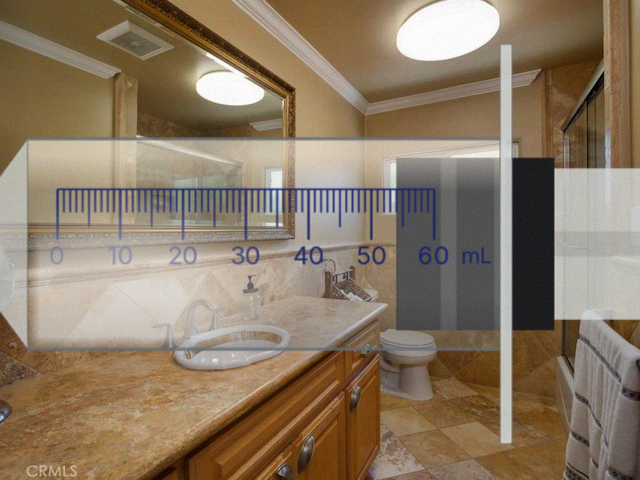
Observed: 54 mL
